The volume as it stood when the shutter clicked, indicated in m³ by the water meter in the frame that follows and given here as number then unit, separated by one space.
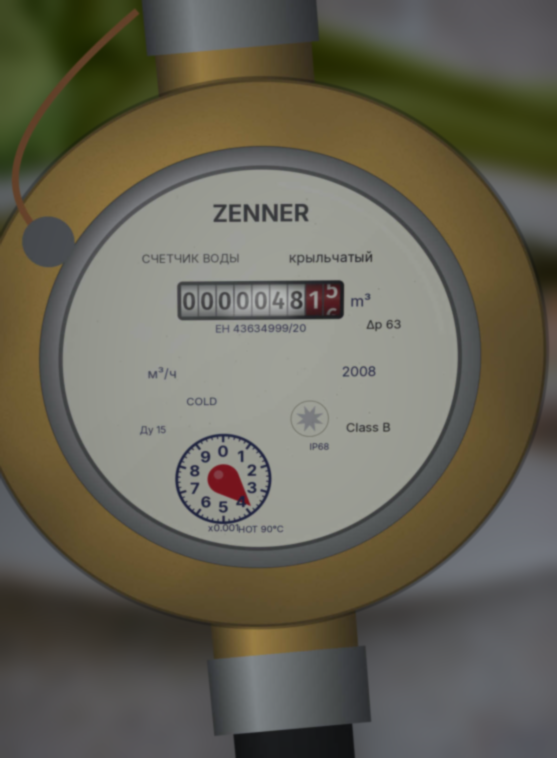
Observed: 48.153 m³
